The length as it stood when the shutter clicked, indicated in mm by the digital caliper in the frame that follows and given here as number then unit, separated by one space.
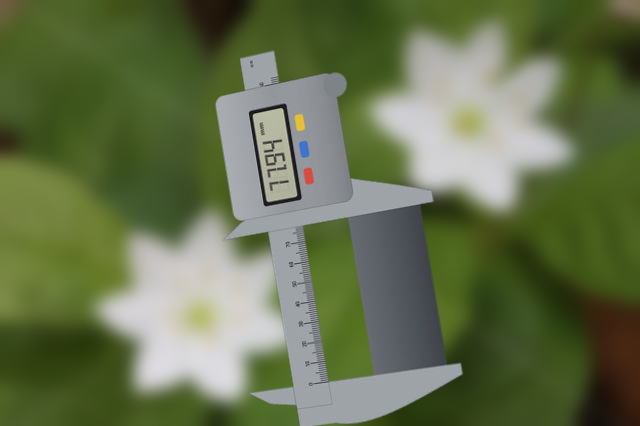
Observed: 77.94 mm
